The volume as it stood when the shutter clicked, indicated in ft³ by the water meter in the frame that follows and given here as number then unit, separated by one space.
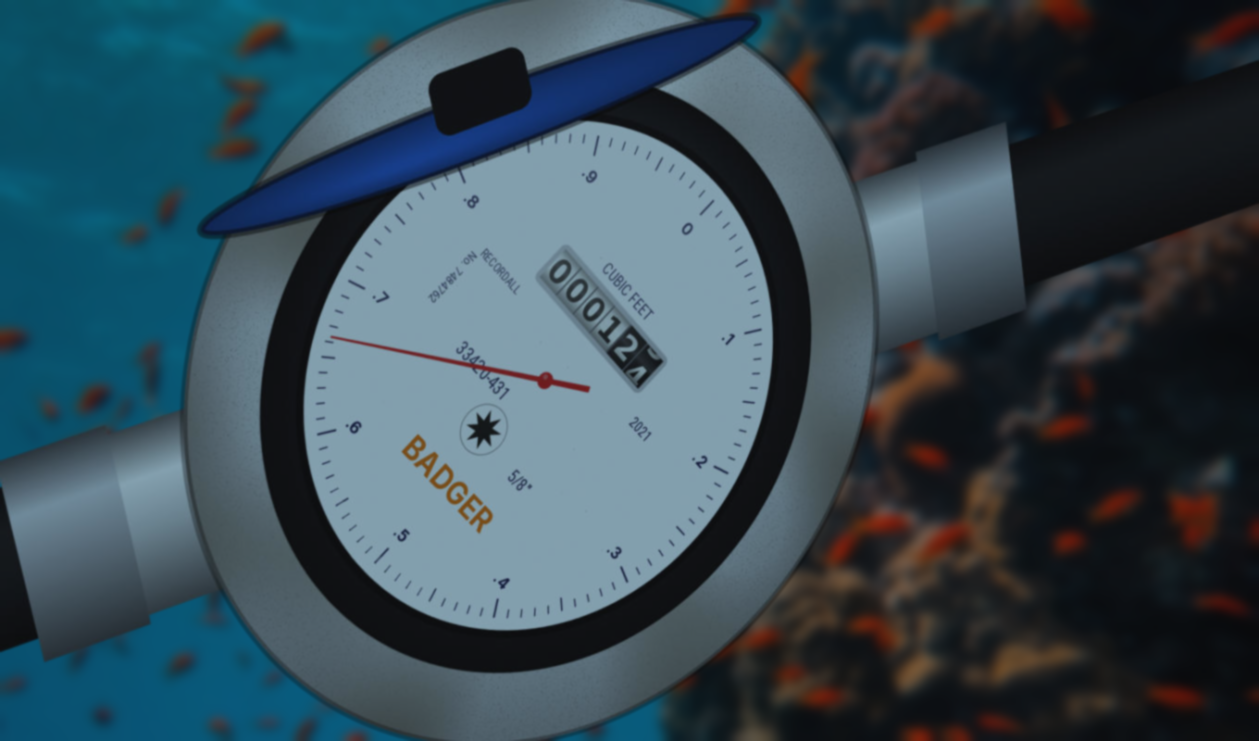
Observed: 123.66 ft³
